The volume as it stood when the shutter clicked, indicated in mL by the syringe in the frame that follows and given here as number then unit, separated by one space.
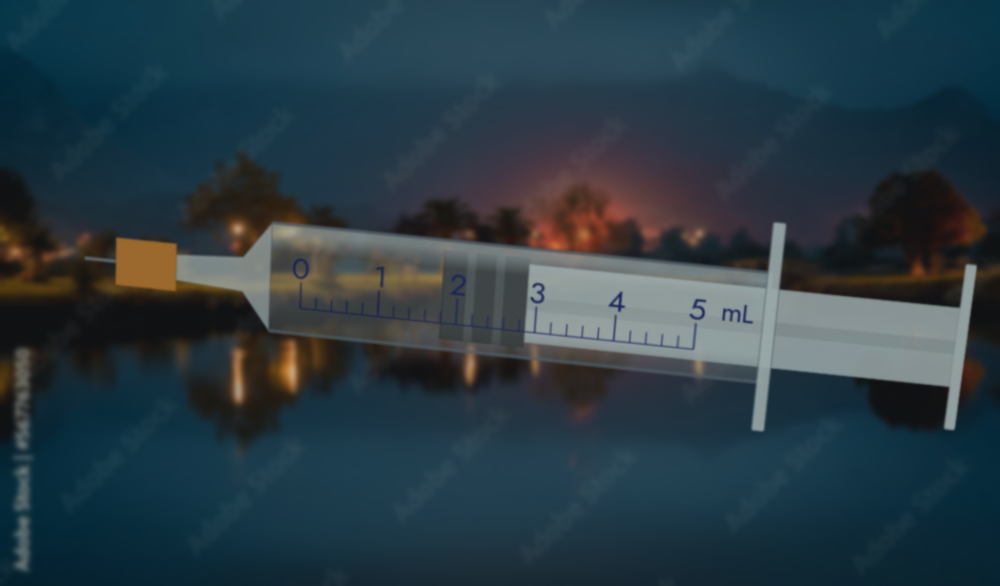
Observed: 1.8 mL
